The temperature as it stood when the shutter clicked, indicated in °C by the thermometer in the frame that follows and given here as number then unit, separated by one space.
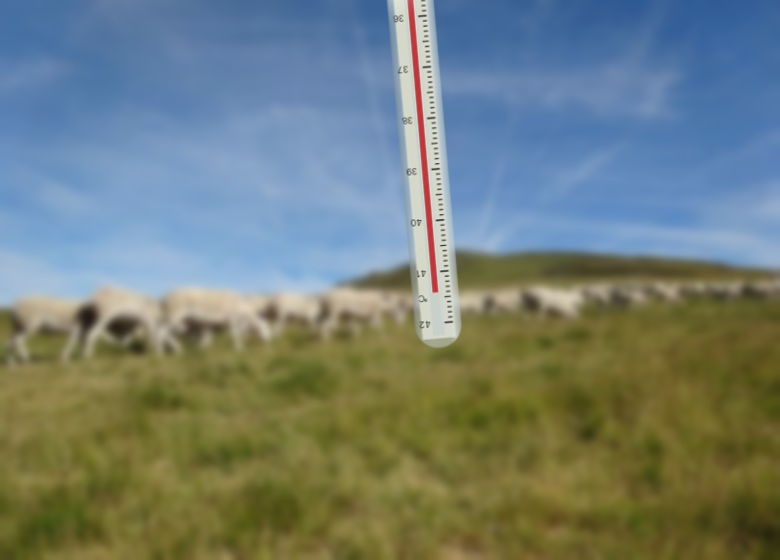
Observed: 41.4 °C
